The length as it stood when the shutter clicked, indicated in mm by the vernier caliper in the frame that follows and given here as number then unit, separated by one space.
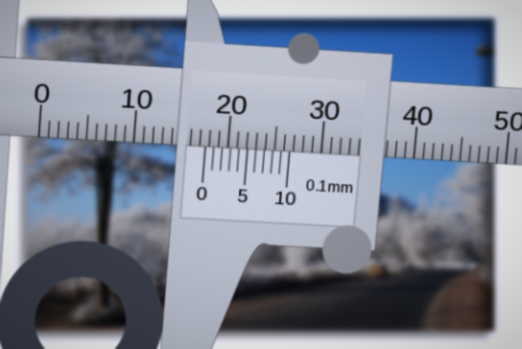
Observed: 17.6 mm
